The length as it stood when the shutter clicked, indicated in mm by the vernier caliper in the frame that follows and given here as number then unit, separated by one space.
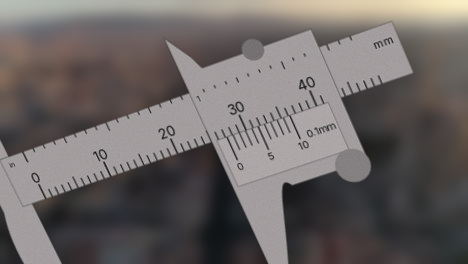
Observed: 27.2 mm
